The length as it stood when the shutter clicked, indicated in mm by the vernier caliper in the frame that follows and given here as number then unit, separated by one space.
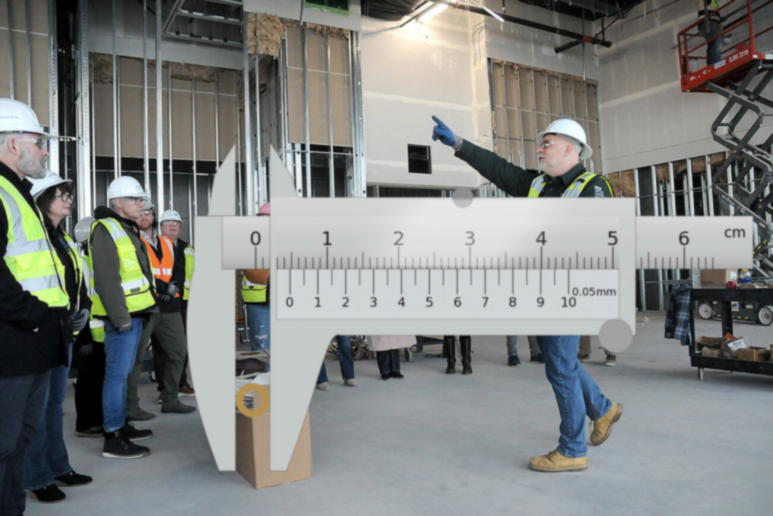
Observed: 4.8 mm
